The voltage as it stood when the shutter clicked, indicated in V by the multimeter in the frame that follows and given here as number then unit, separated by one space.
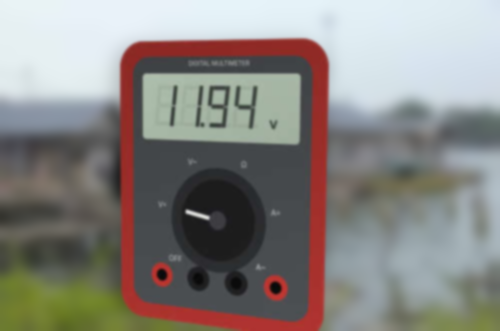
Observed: 11.94 V
